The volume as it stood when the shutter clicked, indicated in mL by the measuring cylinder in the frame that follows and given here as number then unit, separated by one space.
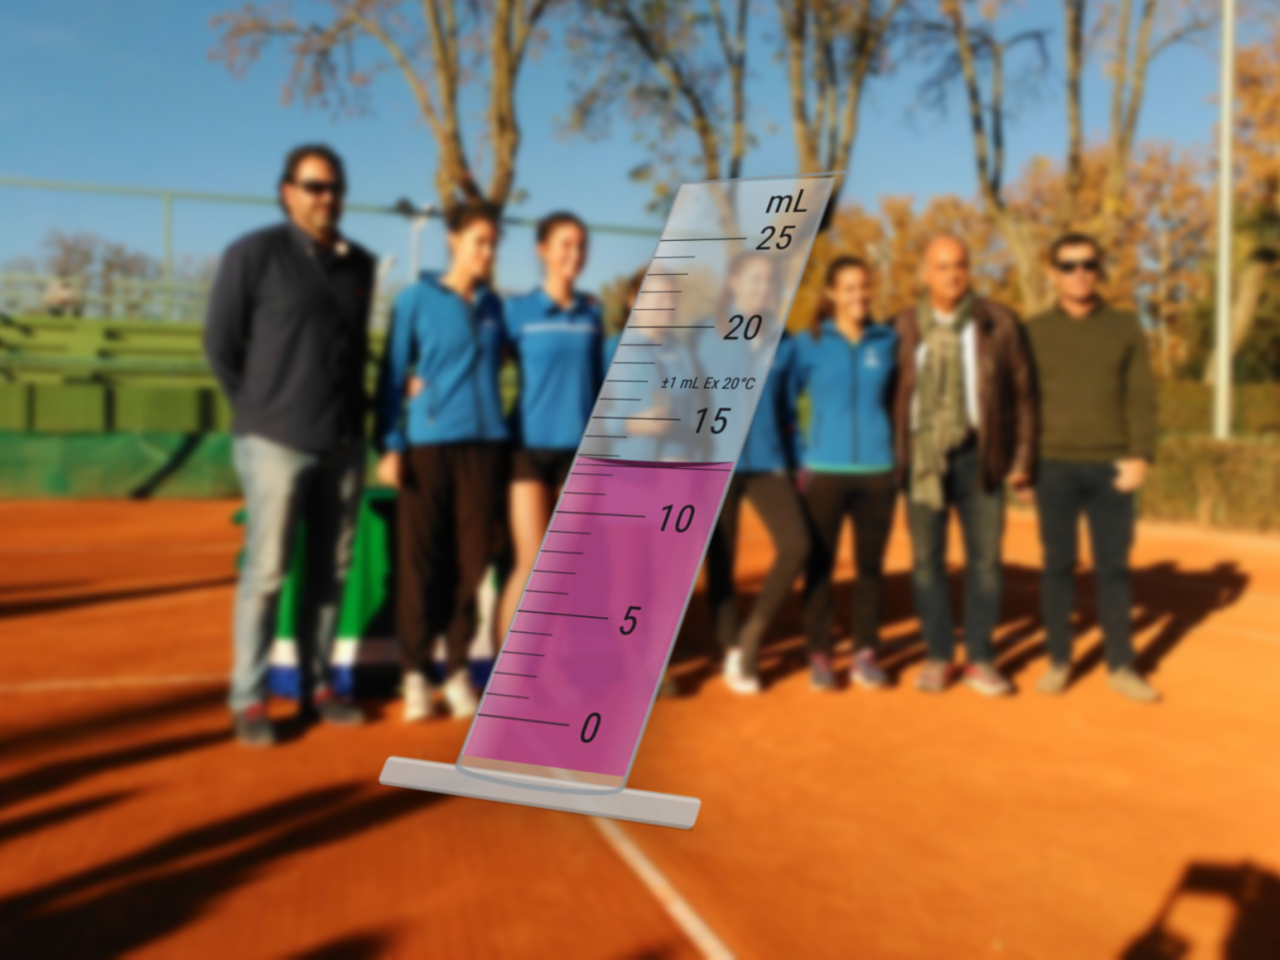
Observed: 12.5 mL
